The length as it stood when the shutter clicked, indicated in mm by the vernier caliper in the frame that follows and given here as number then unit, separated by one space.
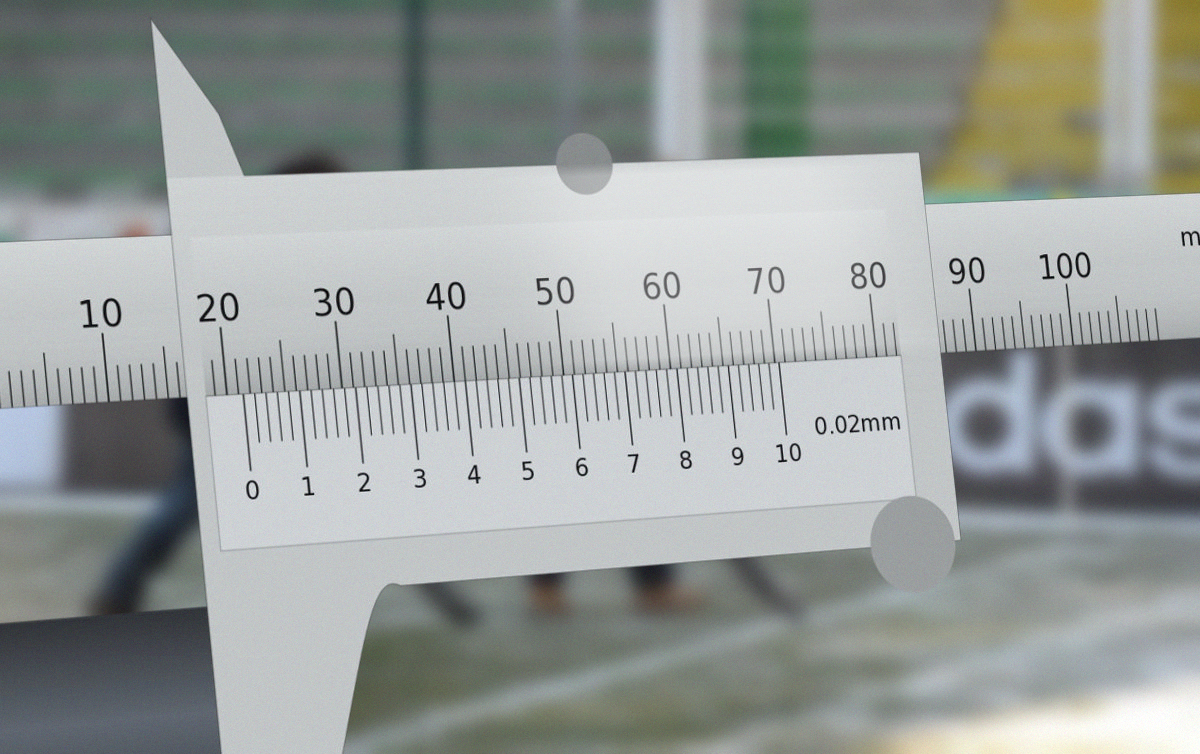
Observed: 21.4 mm
